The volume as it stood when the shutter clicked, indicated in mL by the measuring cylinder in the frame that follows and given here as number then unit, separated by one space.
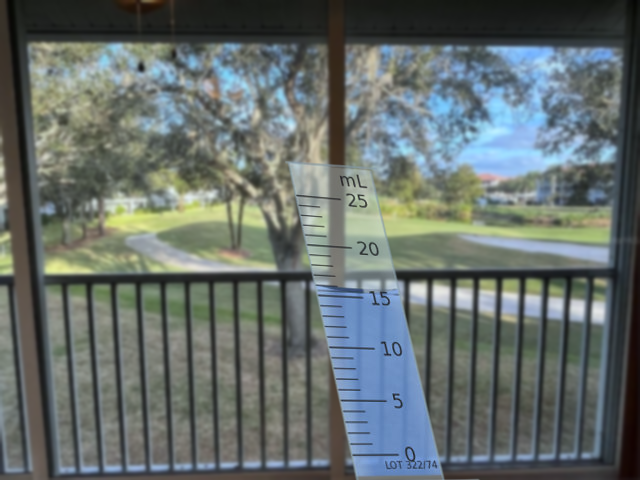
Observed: 15.5 mL
